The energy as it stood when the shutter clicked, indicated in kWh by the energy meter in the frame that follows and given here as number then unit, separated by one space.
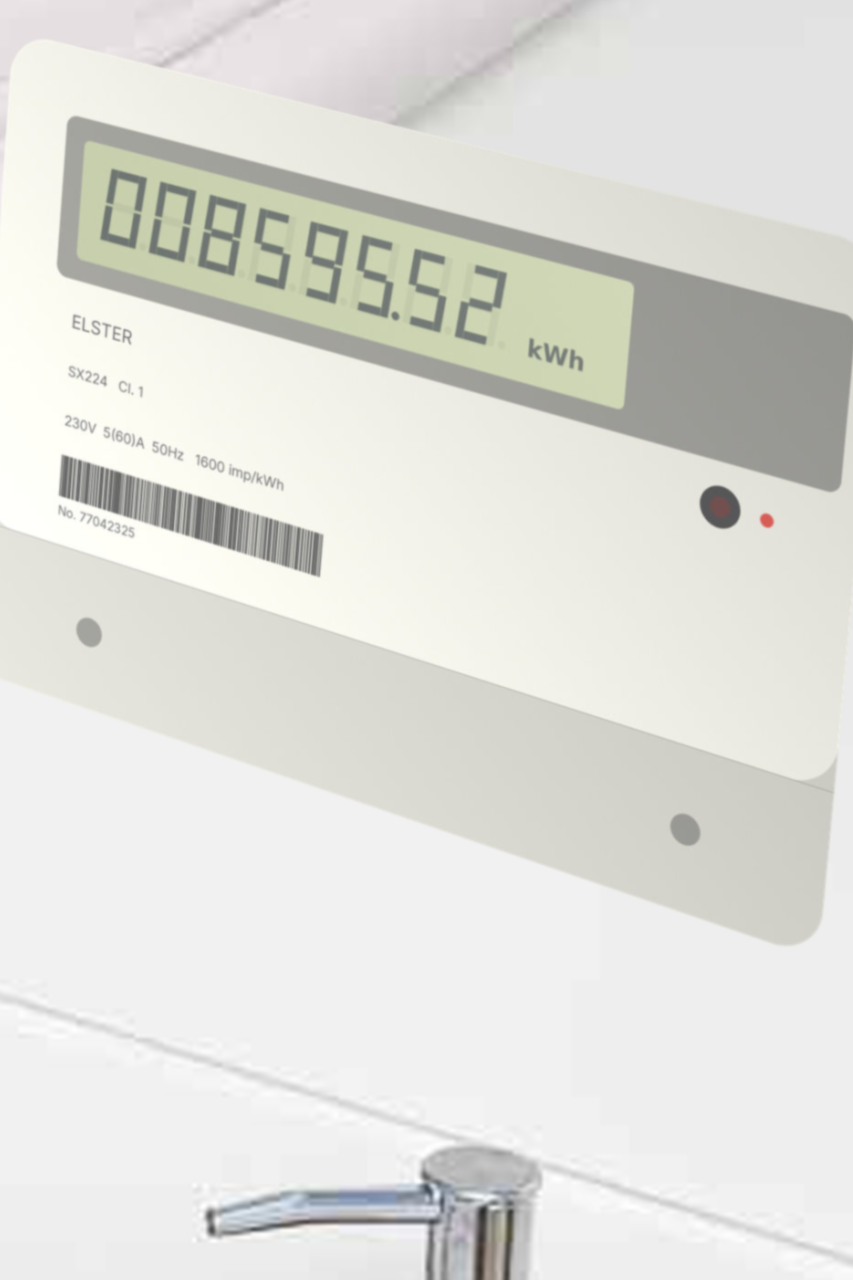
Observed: 8595.52 kWh
